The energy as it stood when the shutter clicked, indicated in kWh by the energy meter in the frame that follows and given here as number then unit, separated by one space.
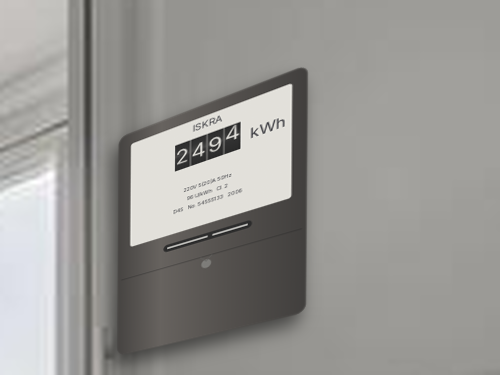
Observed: 2494 kWh
